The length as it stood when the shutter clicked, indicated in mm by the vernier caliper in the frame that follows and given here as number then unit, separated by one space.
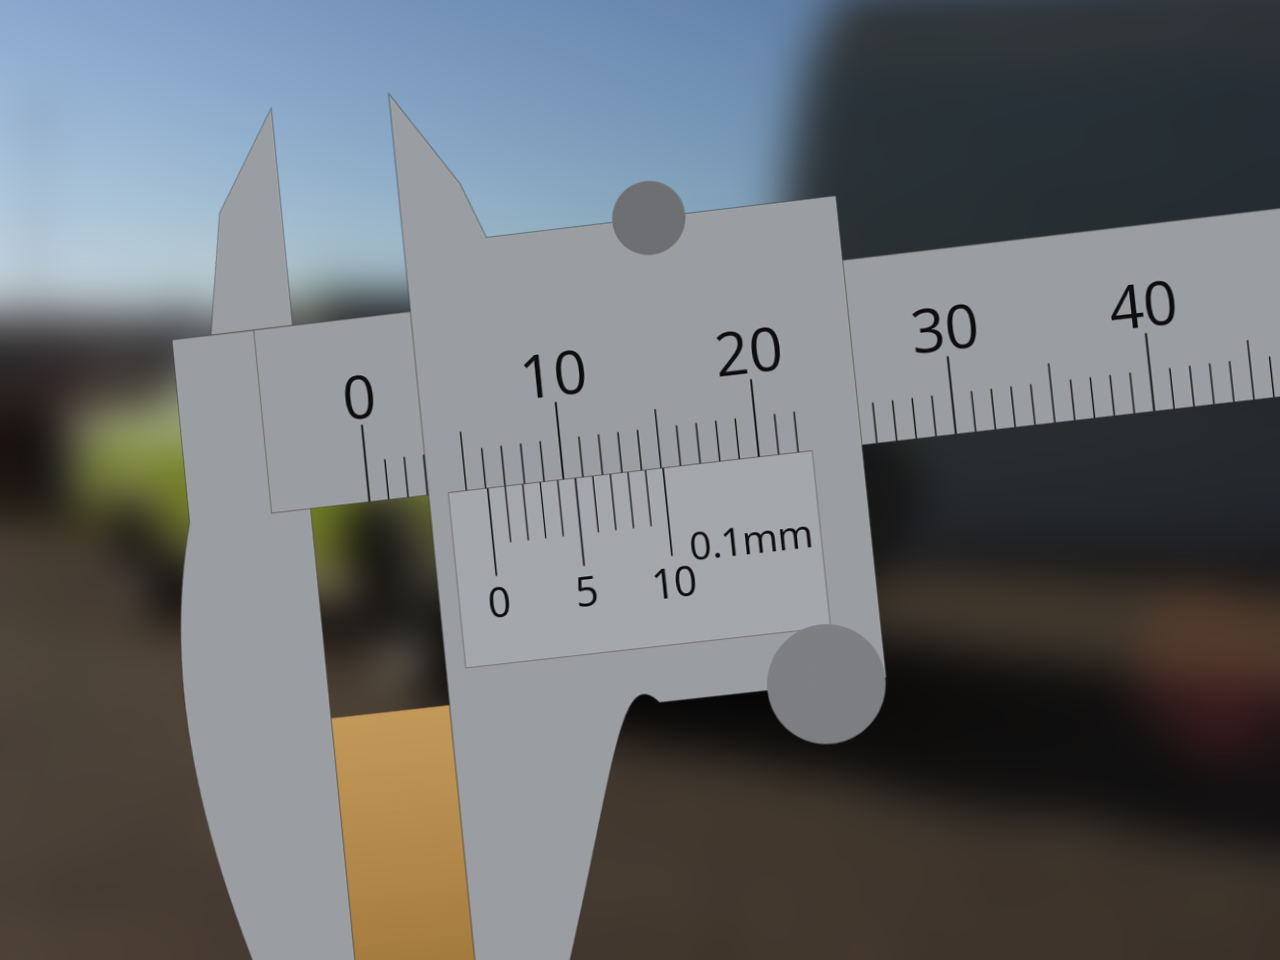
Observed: 6.1 mm
